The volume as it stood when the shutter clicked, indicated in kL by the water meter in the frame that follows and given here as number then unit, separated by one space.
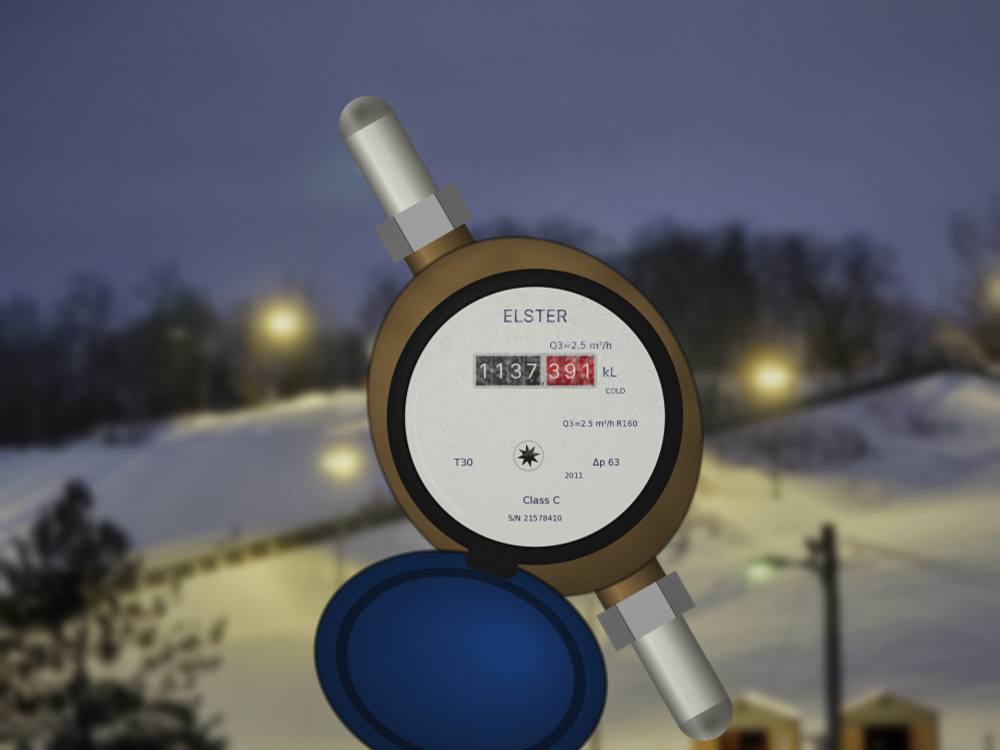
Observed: 1137.391 kL
